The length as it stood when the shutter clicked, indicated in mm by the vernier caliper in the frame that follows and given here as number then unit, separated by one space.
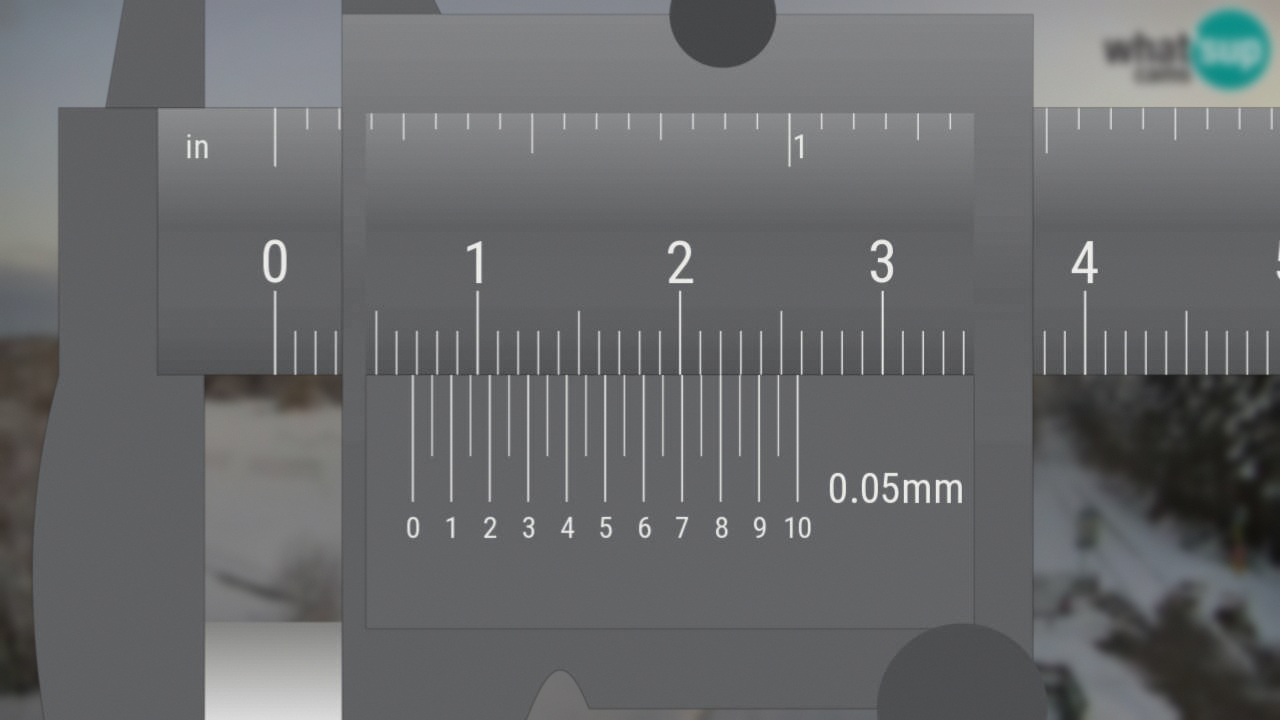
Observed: 6.8 mm
